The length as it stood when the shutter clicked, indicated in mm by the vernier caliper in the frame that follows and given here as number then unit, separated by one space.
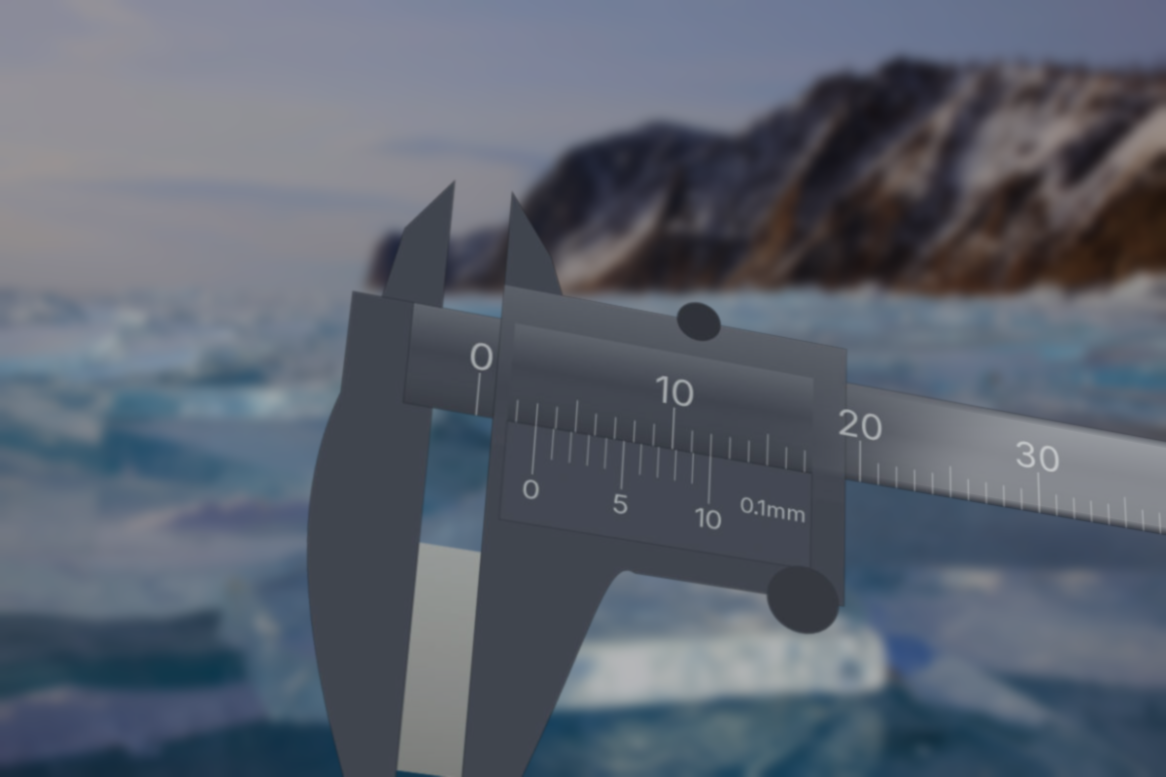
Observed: 3.0 mm
